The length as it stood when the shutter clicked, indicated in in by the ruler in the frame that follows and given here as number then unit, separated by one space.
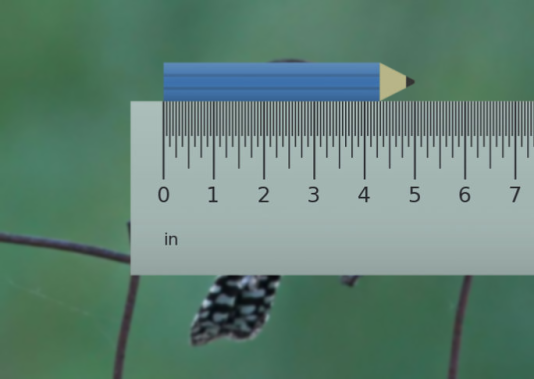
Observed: 5 in
